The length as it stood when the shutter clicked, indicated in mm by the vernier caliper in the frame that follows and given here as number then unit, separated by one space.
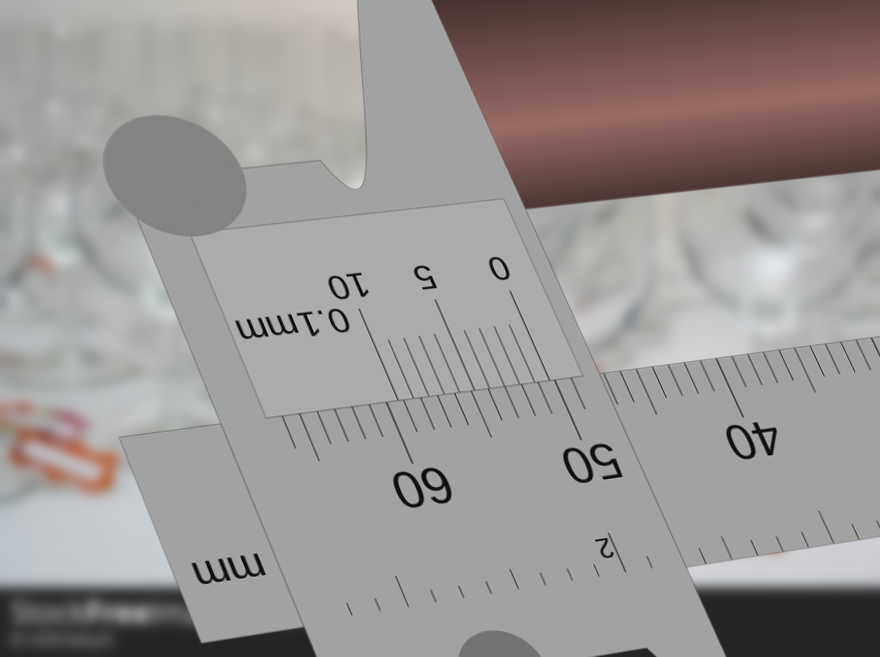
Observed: 50.3 mm
